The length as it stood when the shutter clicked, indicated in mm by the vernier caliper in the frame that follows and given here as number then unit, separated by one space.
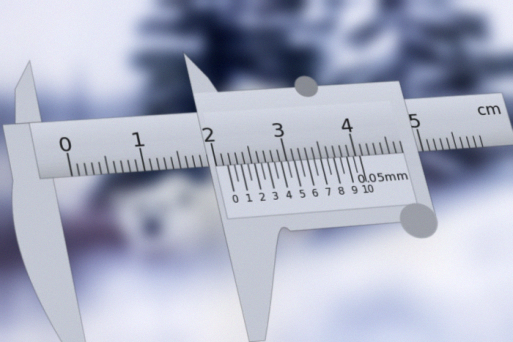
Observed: 21.6 mm
